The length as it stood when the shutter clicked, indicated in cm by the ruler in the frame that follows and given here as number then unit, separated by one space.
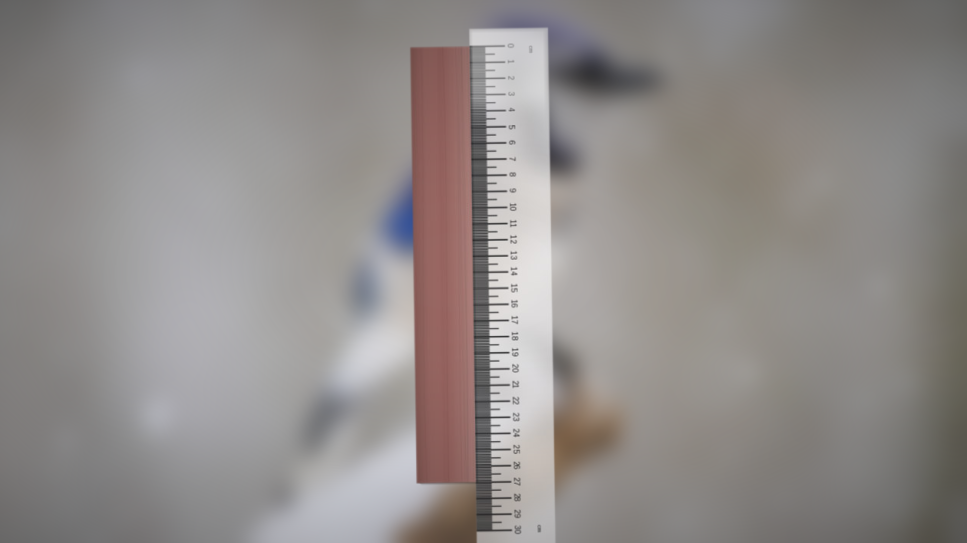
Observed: 27 cm
